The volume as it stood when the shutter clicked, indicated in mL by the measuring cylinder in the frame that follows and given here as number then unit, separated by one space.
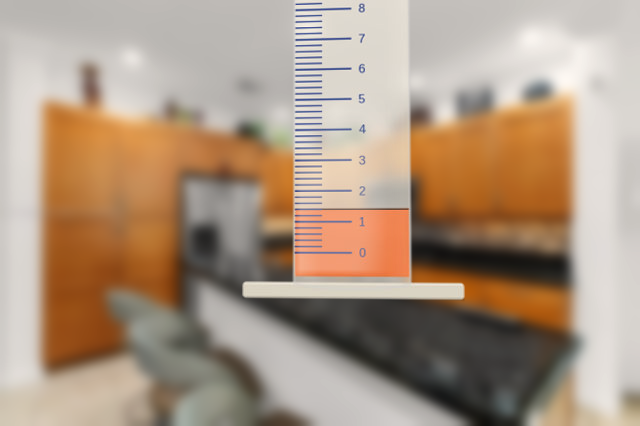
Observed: 1.4 mL
